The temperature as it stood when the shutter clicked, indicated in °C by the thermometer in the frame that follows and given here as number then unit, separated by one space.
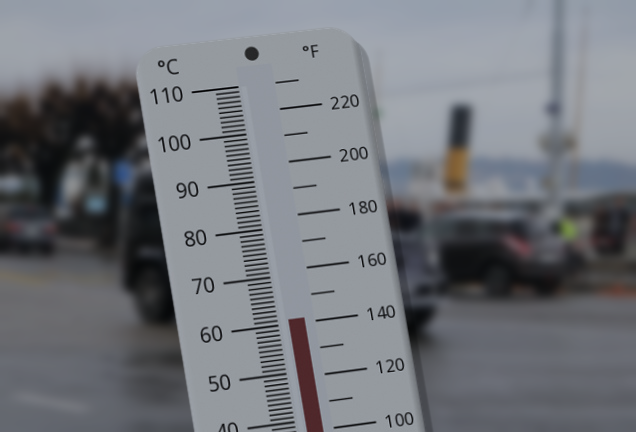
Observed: 61 °C
